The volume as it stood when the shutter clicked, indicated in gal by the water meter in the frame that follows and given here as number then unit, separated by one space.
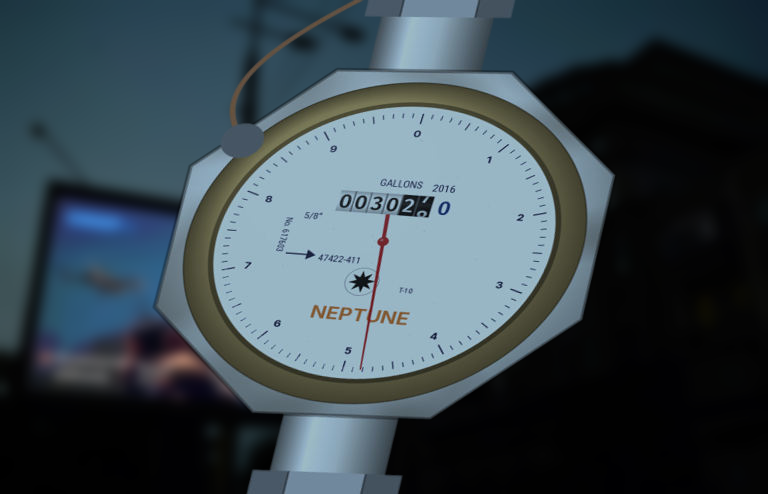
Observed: 30274.8 gal
